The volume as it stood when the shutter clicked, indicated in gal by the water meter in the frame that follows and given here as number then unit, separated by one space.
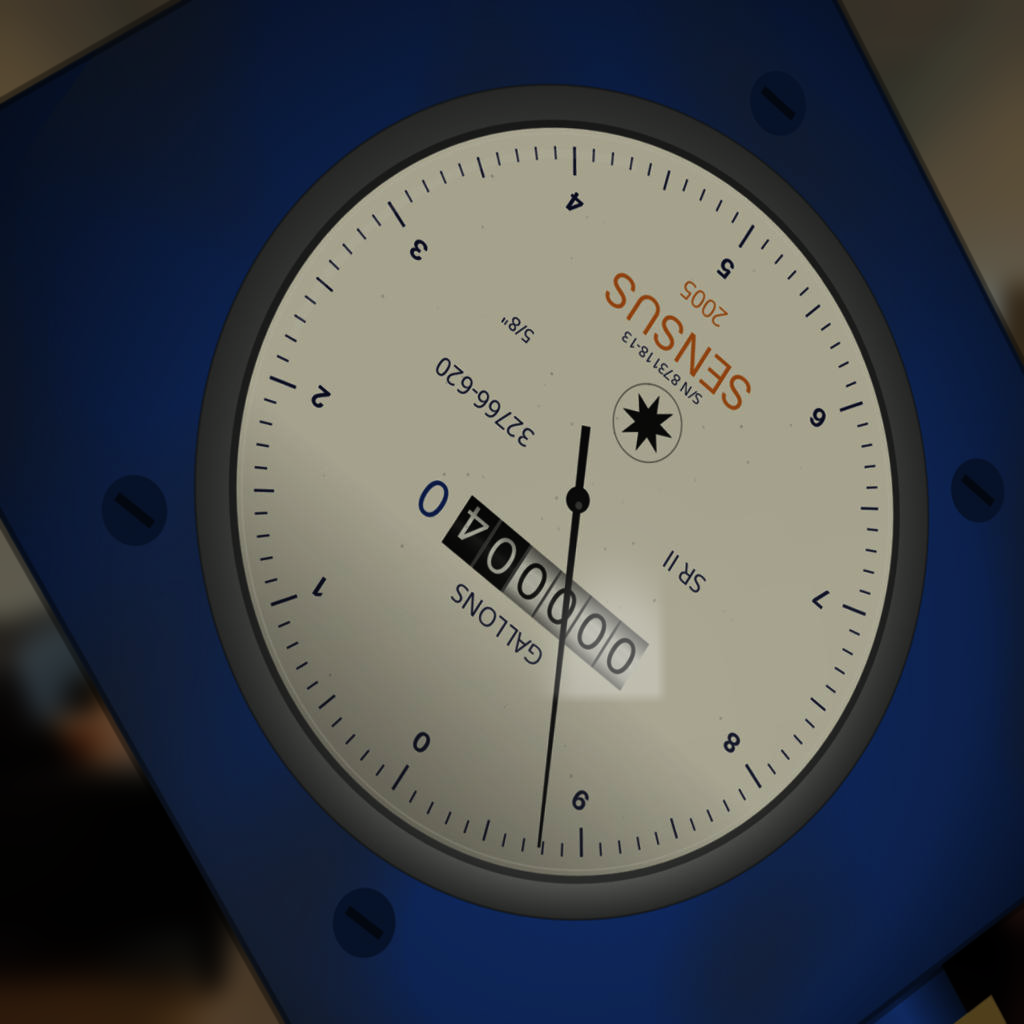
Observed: 39.2 gal
